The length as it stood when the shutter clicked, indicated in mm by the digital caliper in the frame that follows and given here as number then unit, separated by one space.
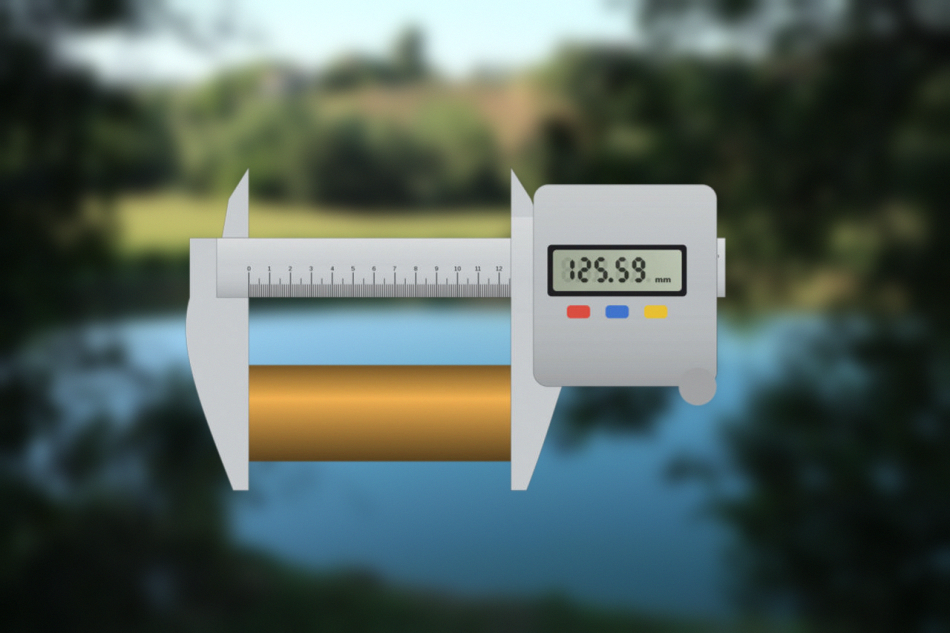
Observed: 125.59 mm
